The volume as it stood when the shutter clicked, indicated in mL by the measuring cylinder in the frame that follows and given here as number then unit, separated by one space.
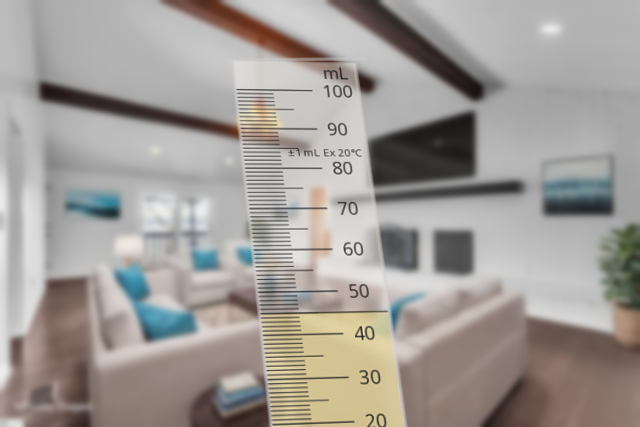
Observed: 45 mL
